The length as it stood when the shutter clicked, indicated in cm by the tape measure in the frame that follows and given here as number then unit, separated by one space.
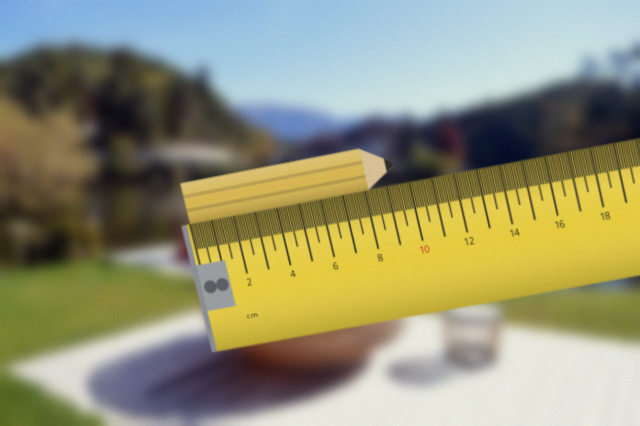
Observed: 9.5 cm
